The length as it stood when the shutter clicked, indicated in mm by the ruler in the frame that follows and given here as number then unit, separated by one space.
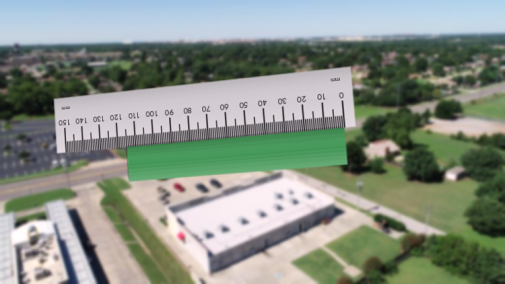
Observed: 115 mm
